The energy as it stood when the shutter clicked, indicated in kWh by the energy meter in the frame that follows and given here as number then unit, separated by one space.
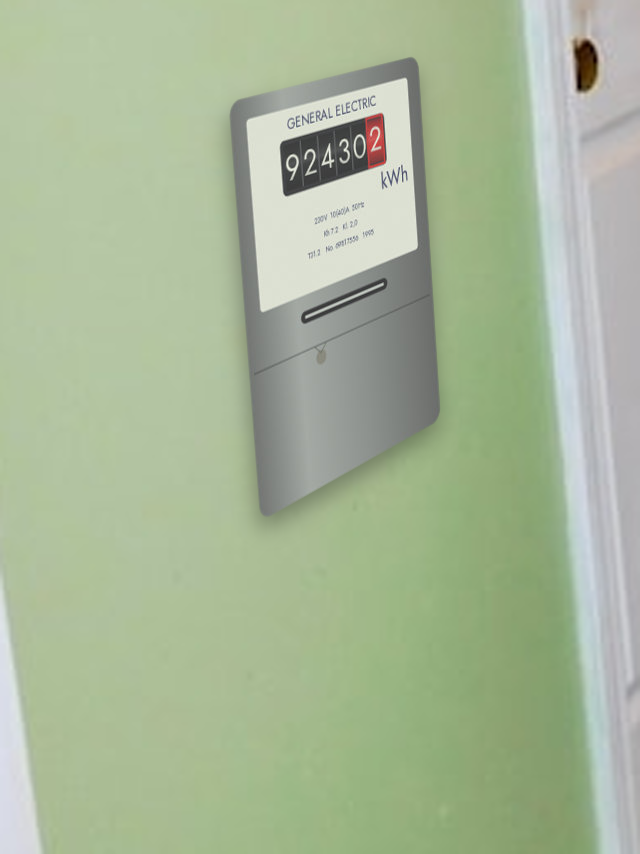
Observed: 92430.2 kWh
